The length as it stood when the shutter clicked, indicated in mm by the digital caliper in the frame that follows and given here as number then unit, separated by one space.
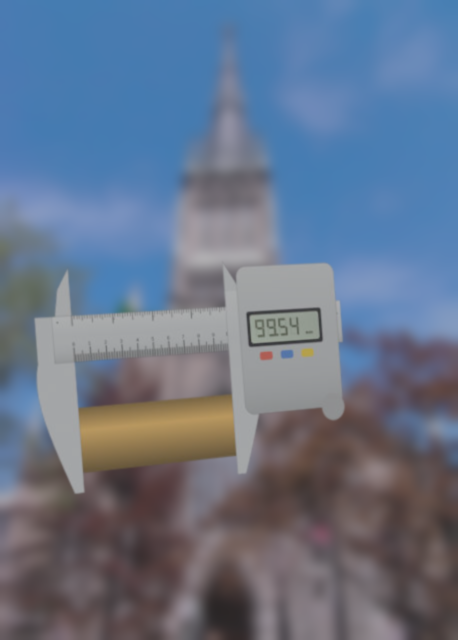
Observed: 99.54 mm
